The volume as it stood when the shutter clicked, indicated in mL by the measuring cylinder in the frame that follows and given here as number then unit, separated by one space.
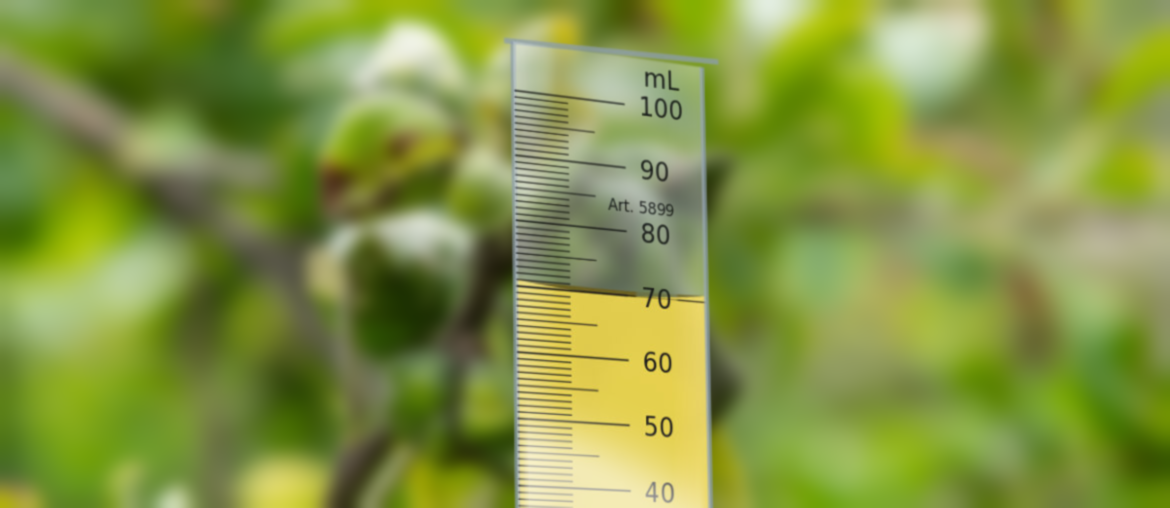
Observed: 70 mL
